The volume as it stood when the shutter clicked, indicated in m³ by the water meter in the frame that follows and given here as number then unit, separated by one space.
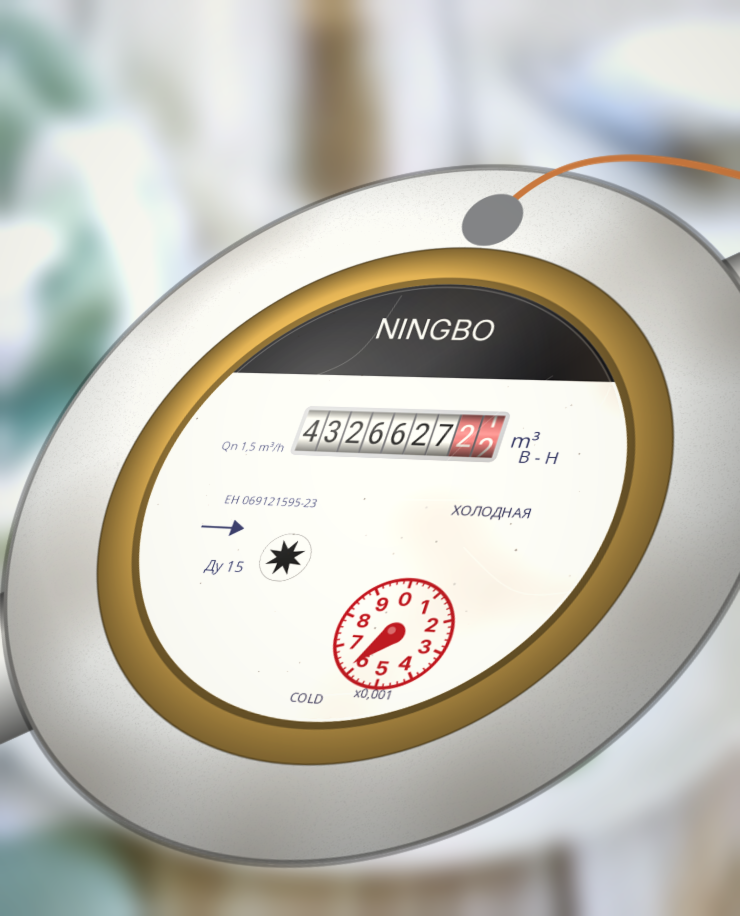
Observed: 4326627.216 m³
